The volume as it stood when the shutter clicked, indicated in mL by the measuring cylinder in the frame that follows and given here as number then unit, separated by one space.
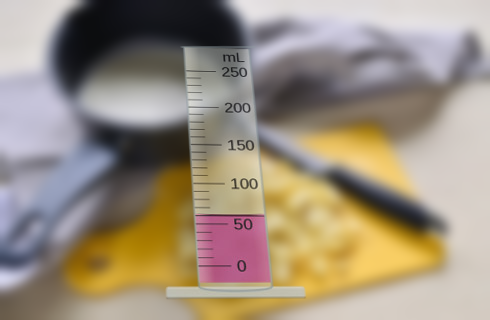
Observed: 60 mL
